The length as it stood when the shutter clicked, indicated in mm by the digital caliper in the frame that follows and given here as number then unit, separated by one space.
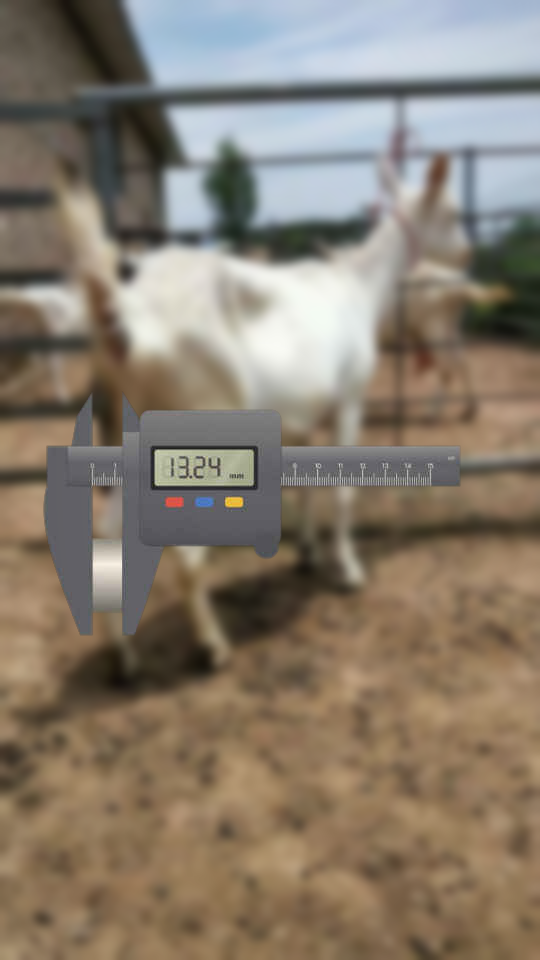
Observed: 13.24 mm
